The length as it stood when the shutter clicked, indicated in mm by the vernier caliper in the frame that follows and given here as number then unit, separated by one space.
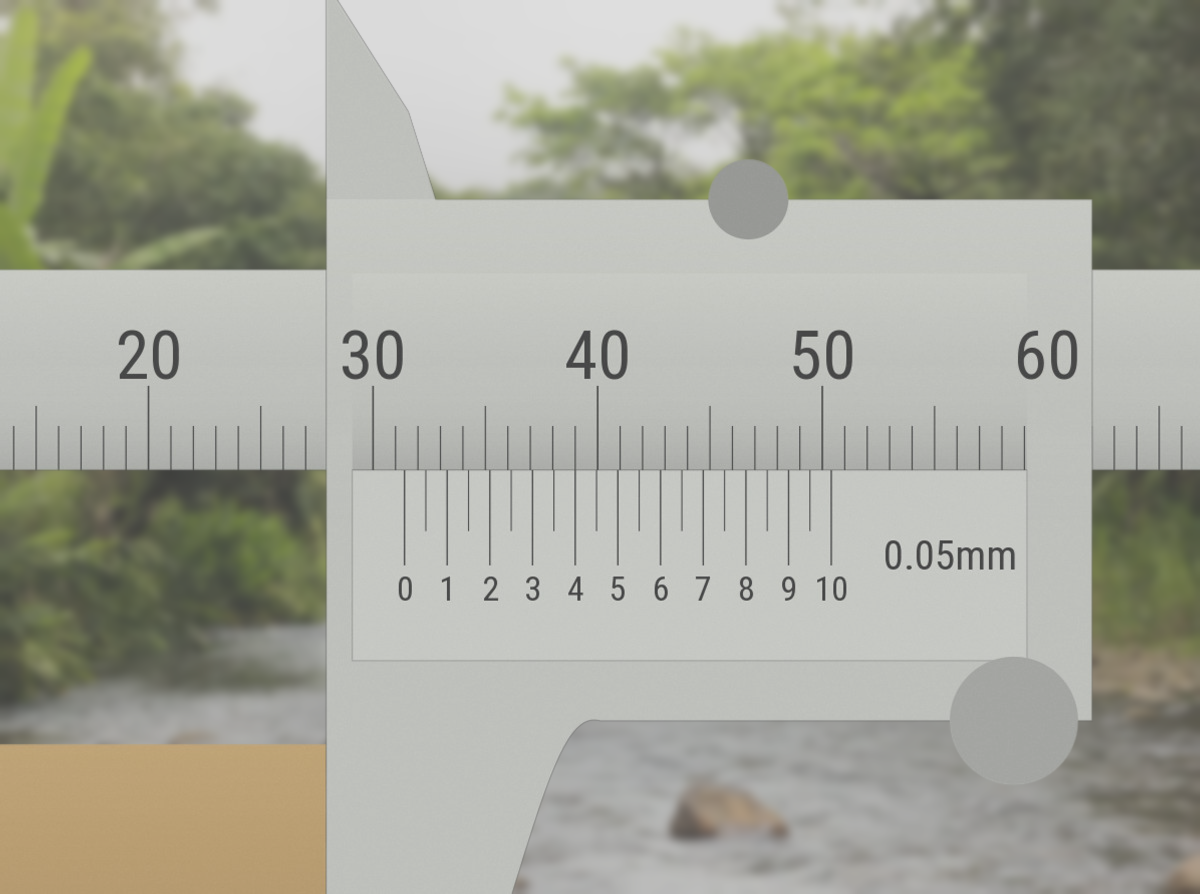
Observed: 31.4 mm
